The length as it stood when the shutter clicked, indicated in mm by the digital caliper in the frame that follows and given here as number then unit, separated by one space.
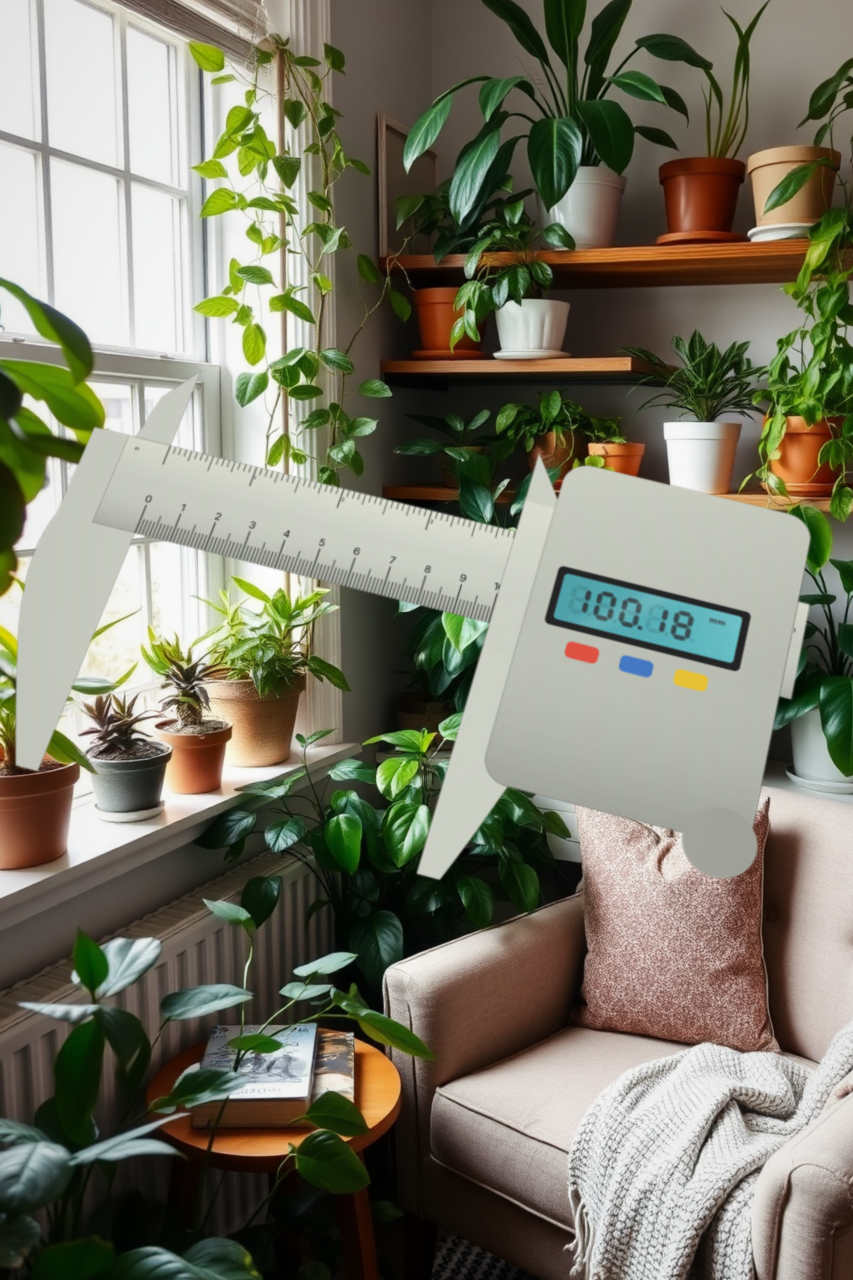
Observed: 100.18 mm
